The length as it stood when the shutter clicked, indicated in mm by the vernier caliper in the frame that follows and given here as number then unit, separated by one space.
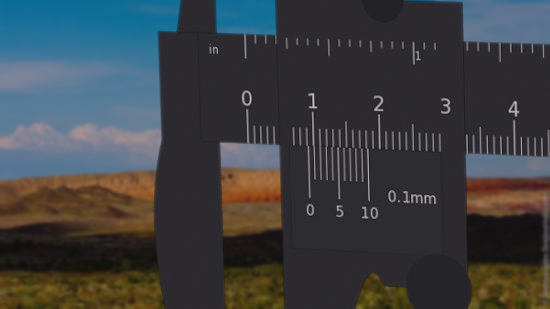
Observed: 9.2 mm
